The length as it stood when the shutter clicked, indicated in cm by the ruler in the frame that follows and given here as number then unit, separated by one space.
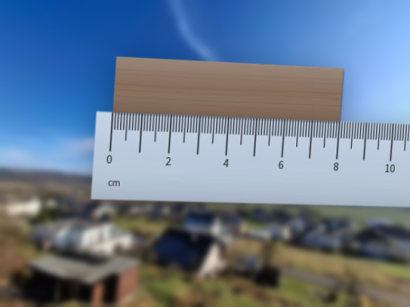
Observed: 8 cm
